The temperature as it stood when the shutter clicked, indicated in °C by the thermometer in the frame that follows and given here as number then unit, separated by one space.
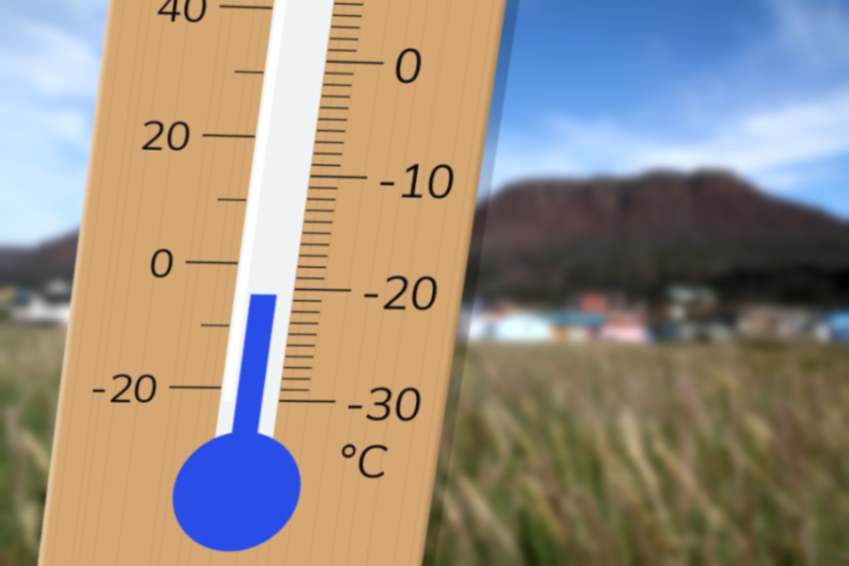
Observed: -20.5 °C
